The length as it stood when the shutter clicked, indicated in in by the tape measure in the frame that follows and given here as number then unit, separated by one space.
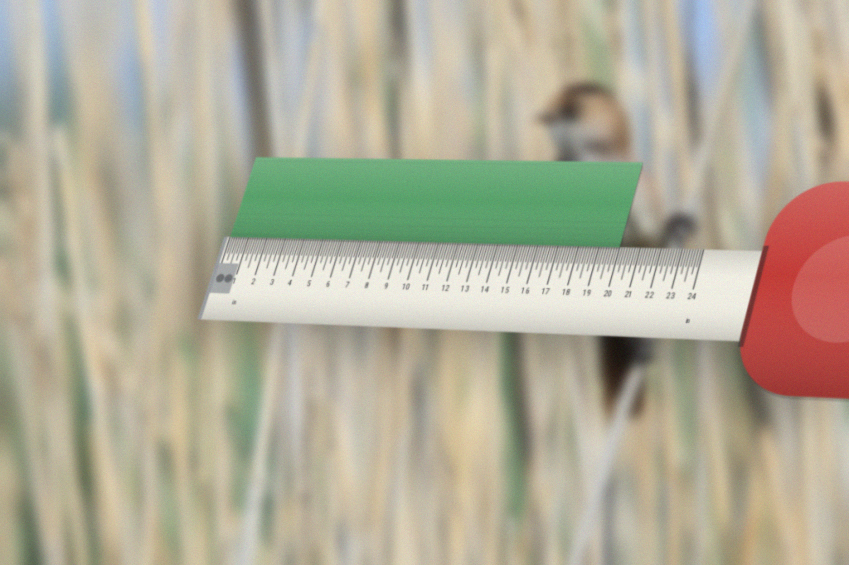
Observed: 20 in
